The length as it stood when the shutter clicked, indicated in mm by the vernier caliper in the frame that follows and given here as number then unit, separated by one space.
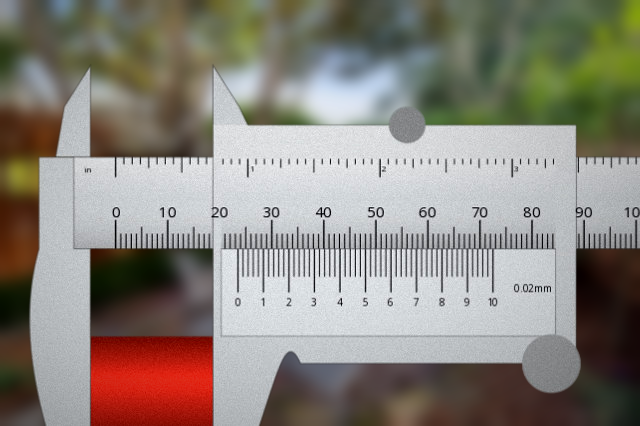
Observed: 23.5 mm
